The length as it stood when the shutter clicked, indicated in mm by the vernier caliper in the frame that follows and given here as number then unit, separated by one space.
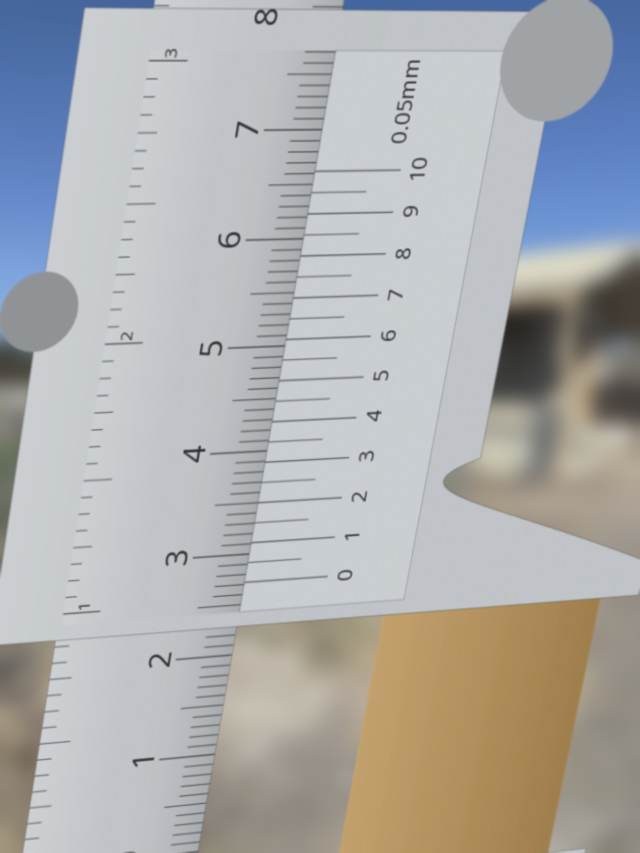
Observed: 27.2 mm
